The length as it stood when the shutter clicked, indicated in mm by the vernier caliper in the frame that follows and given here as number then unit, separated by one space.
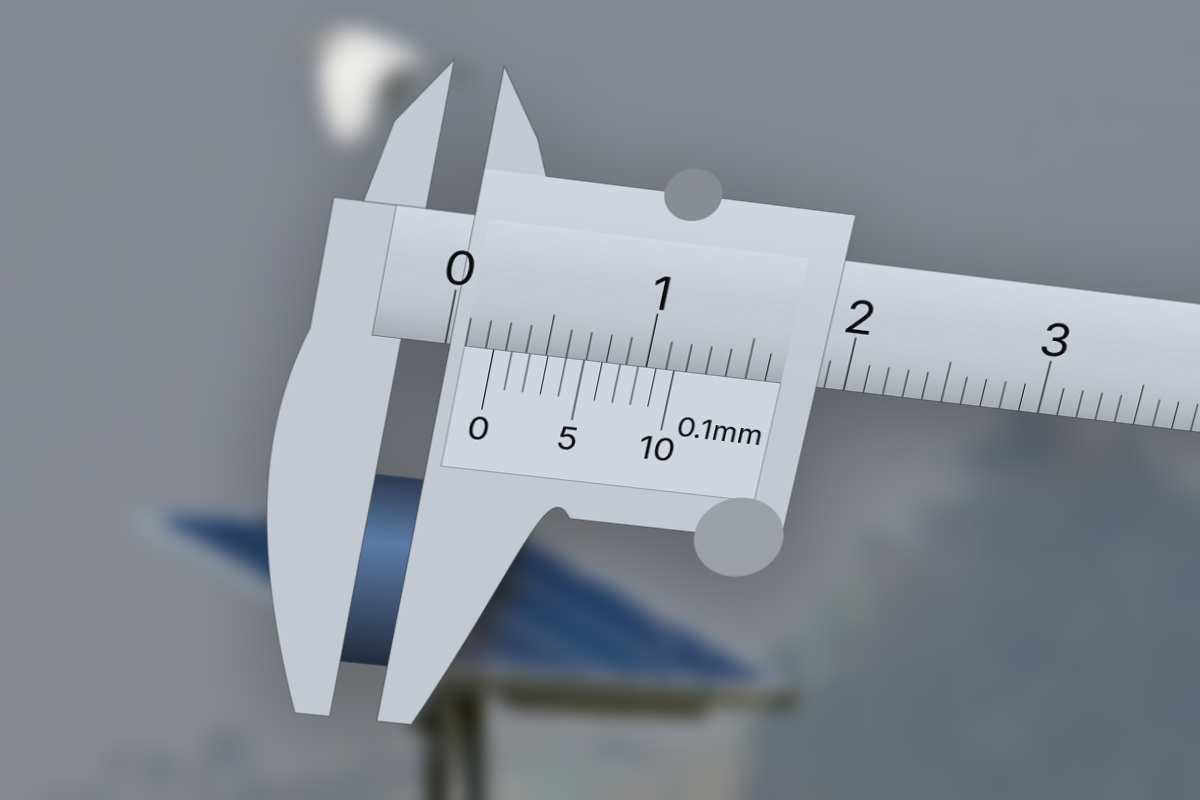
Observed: 2.4 mm
